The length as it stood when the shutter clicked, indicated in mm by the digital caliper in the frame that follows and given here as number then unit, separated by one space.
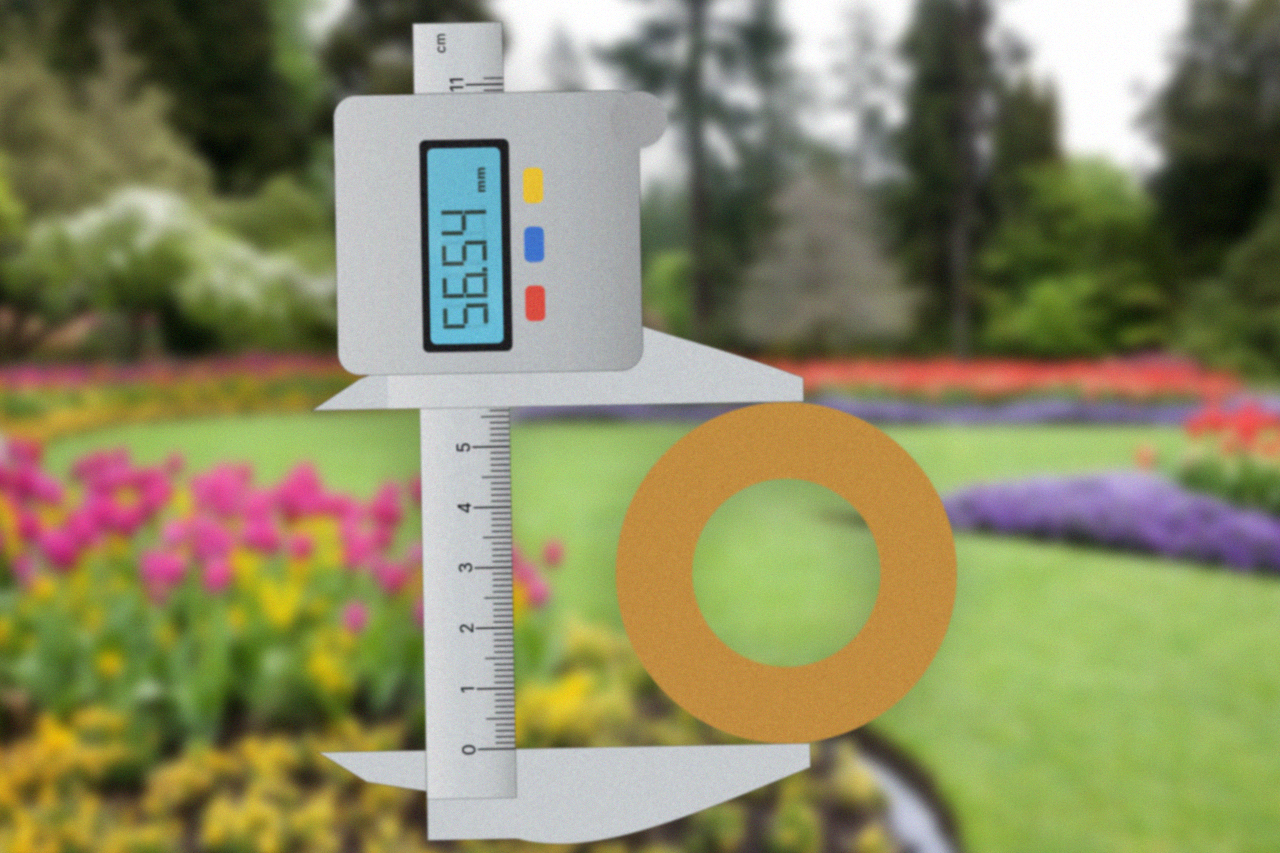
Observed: 56.54 mm
